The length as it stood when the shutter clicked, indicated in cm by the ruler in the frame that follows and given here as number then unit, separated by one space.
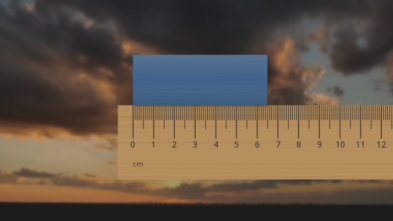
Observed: 6.5 cm
